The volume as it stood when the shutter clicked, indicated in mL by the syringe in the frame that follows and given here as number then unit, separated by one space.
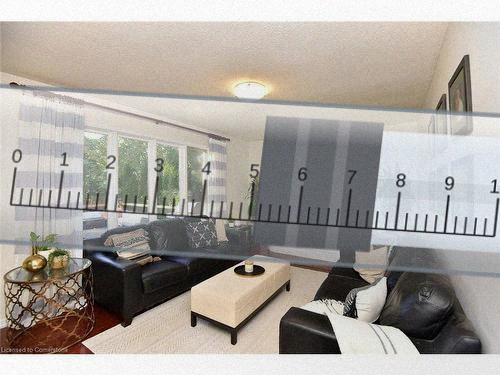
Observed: 5.1 mL
